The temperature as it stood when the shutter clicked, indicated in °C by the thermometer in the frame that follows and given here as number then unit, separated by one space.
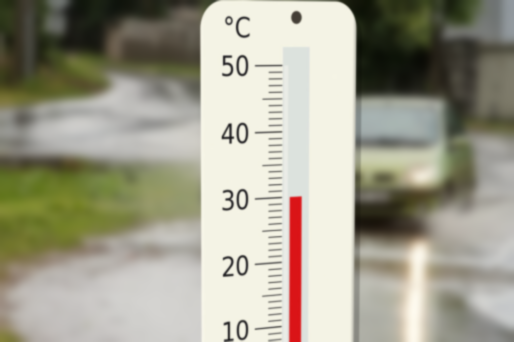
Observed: 30 °C
